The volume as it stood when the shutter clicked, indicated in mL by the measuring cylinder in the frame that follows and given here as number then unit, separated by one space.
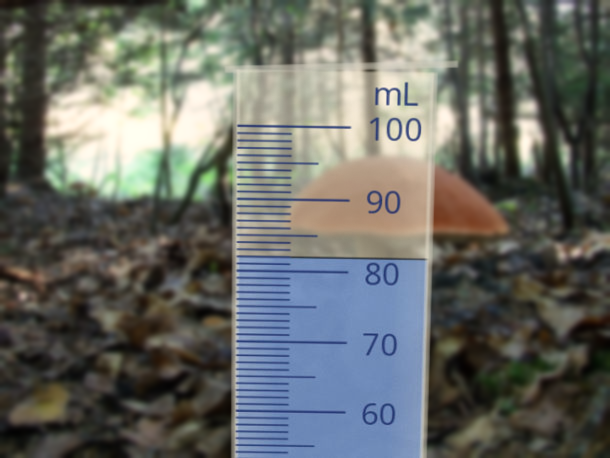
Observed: 82 mL
